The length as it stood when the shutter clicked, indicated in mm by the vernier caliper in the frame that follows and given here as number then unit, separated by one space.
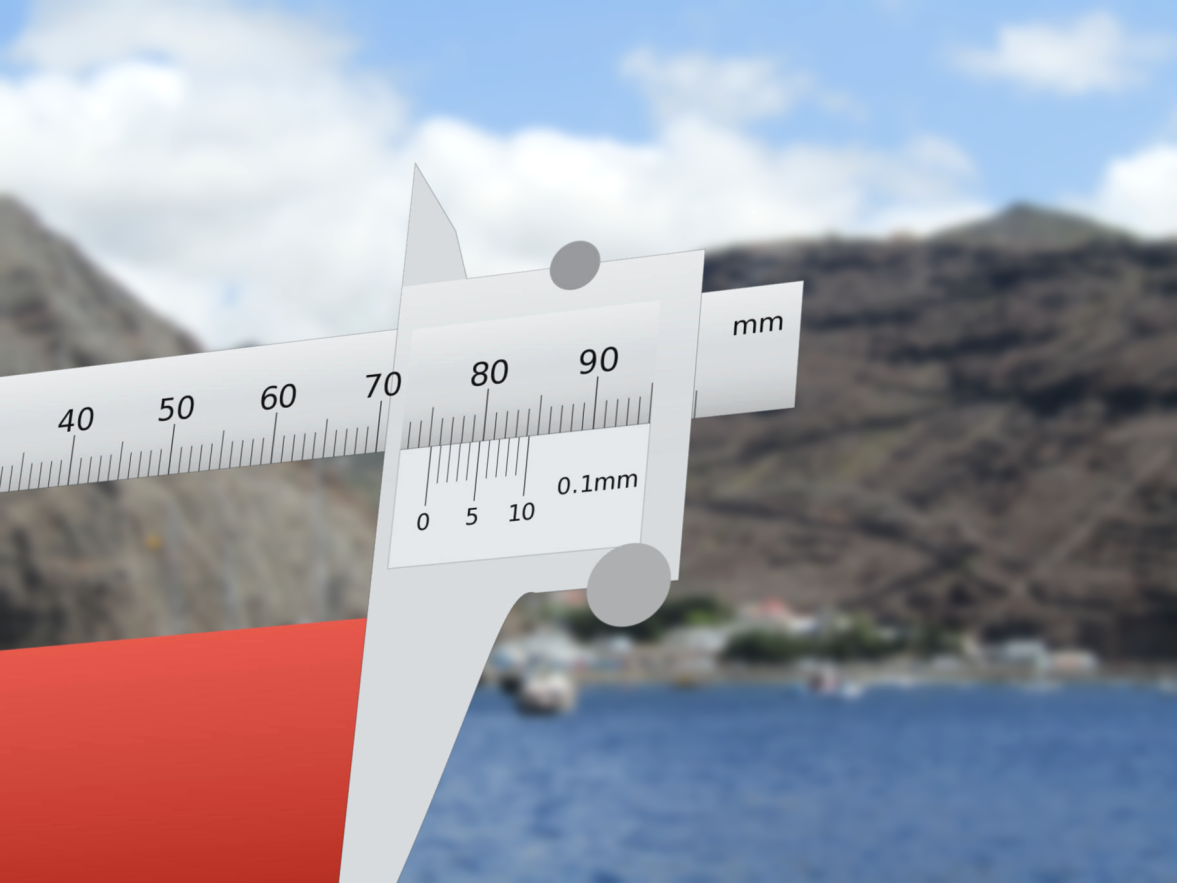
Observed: 75.2 mm
